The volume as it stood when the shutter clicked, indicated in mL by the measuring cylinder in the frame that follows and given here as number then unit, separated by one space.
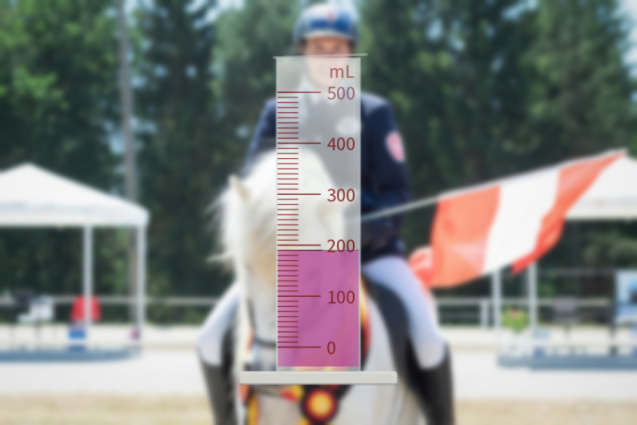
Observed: 190 mL
